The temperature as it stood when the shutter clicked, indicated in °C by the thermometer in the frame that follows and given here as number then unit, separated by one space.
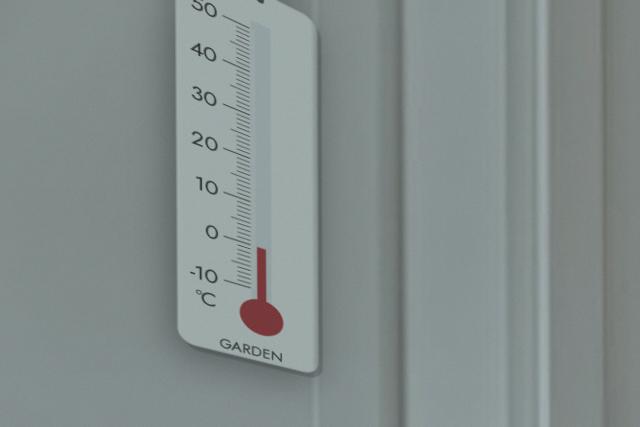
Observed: 0 °C
